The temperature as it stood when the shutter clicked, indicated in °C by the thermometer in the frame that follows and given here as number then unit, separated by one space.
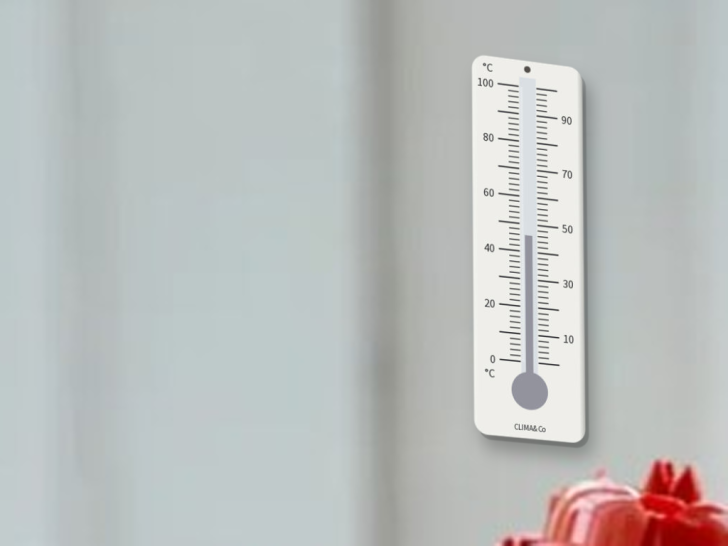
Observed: 46 °C
